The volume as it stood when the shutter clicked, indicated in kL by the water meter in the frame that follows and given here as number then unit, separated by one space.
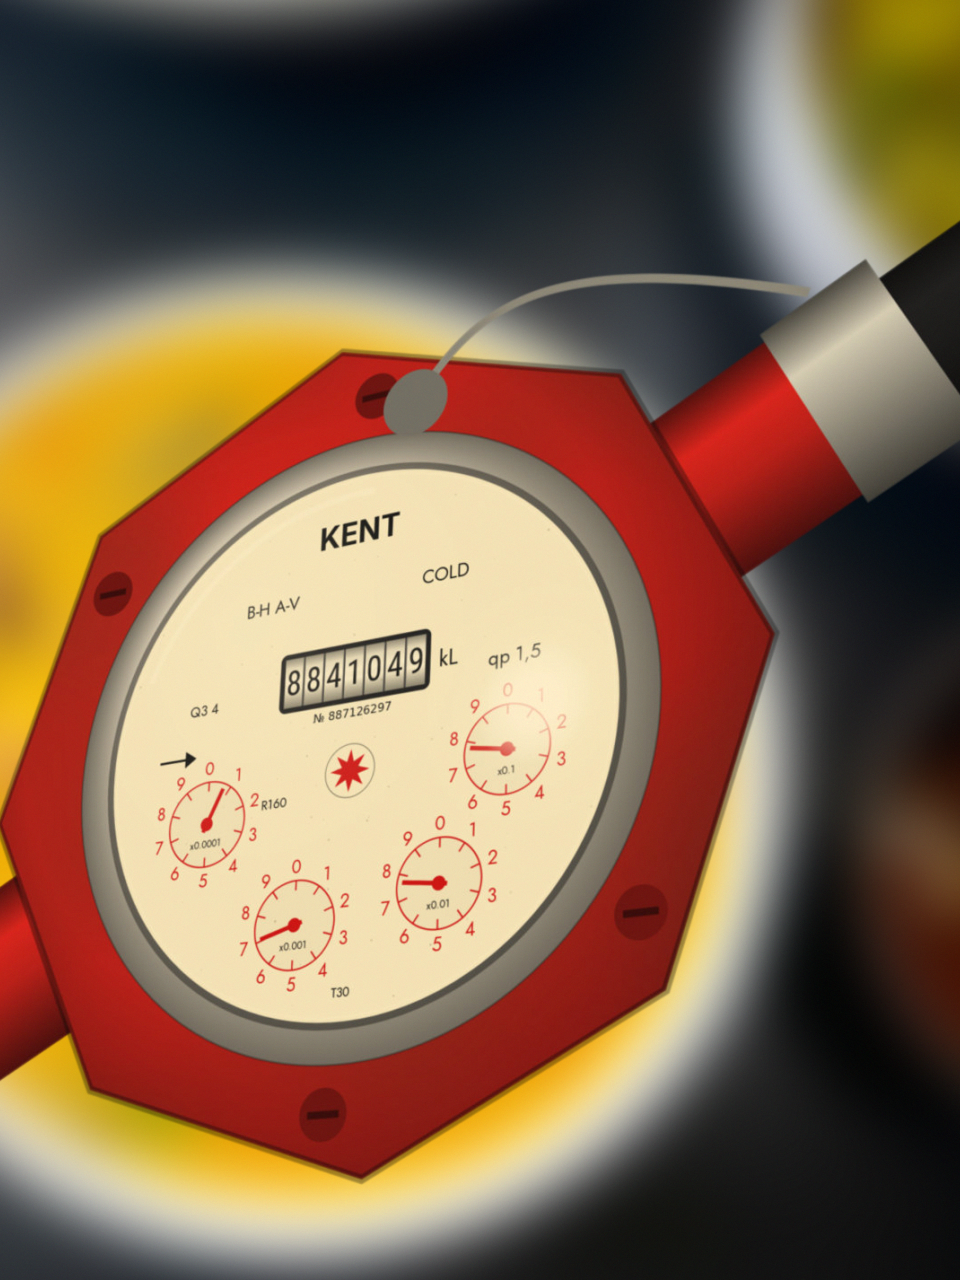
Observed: 8841049.7770 kL
